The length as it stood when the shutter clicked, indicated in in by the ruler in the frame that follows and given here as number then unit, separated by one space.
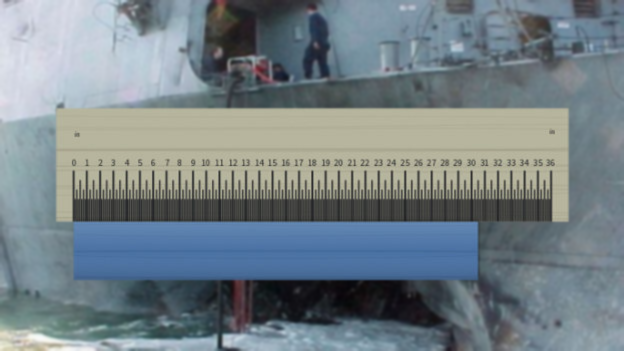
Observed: 30.5 in
